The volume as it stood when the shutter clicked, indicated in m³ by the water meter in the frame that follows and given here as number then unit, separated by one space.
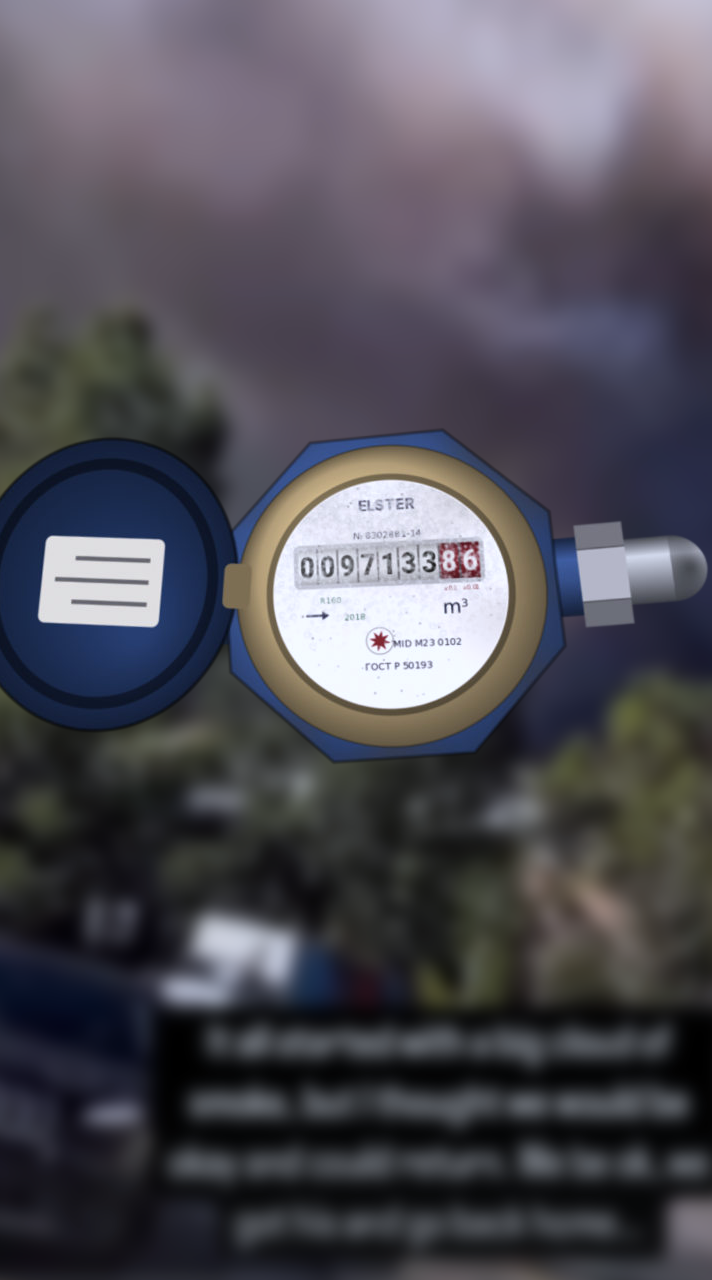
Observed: 97133.86 m³
